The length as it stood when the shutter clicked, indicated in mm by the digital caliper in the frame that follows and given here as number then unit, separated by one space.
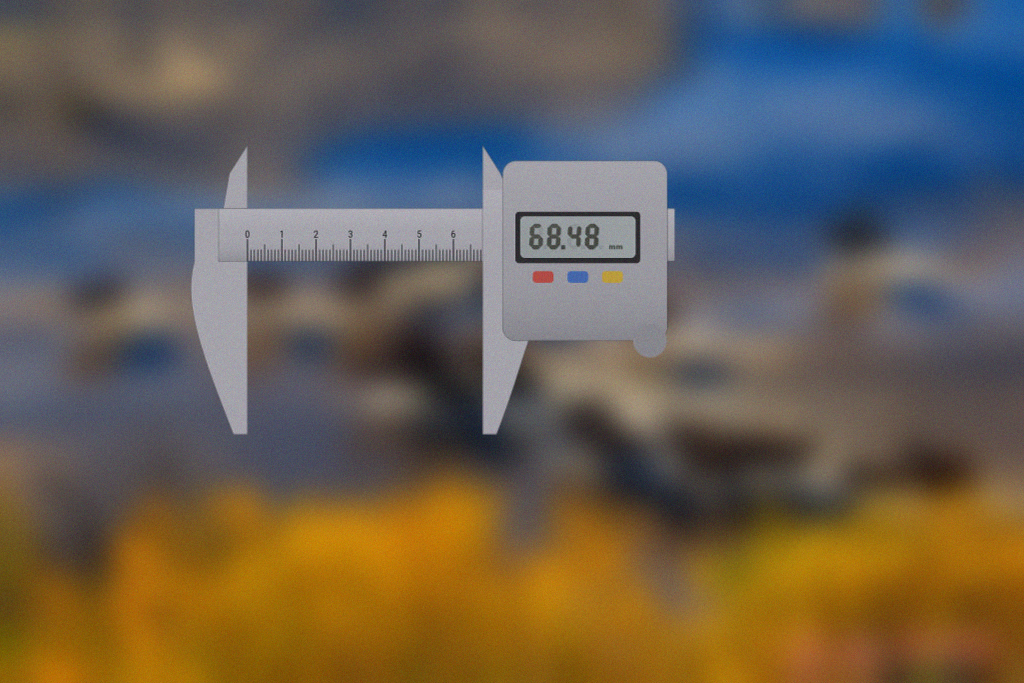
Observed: 68.48 mm
